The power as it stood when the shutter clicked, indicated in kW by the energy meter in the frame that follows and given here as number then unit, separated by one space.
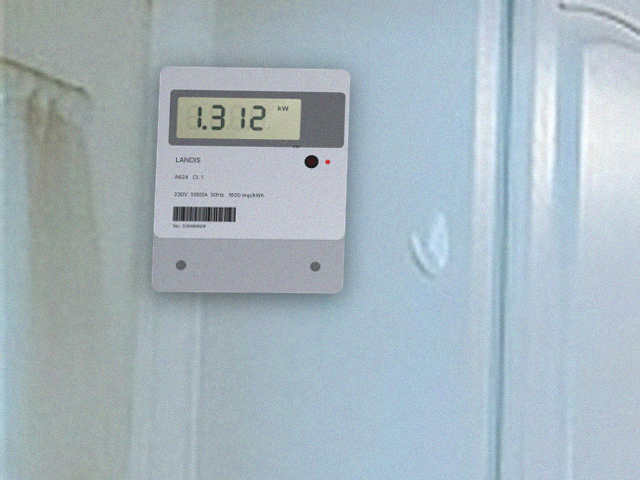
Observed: 1.312 kW
